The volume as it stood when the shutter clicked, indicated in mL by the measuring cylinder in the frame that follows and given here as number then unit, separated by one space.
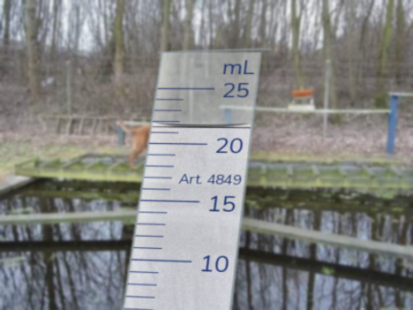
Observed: 21.5 mL
